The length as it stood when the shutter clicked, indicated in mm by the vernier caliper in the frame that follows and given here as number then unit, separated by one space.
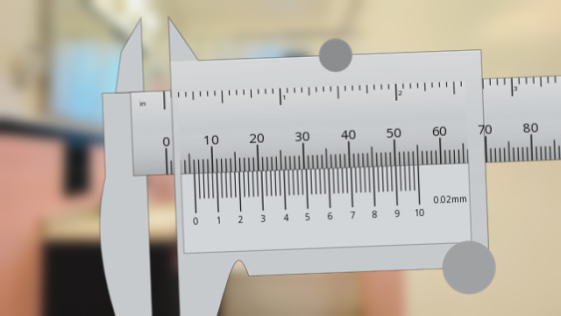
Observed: 6.0 mm
